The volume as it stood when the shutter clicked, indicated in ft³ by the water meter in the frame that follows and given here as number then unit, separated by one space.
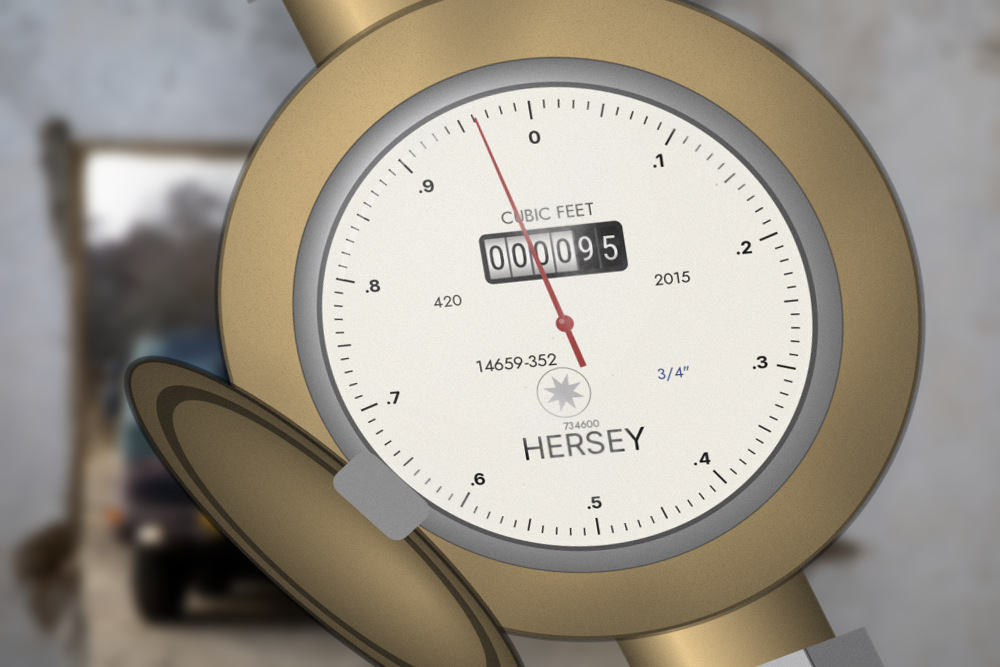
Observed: 94.96 ft³
